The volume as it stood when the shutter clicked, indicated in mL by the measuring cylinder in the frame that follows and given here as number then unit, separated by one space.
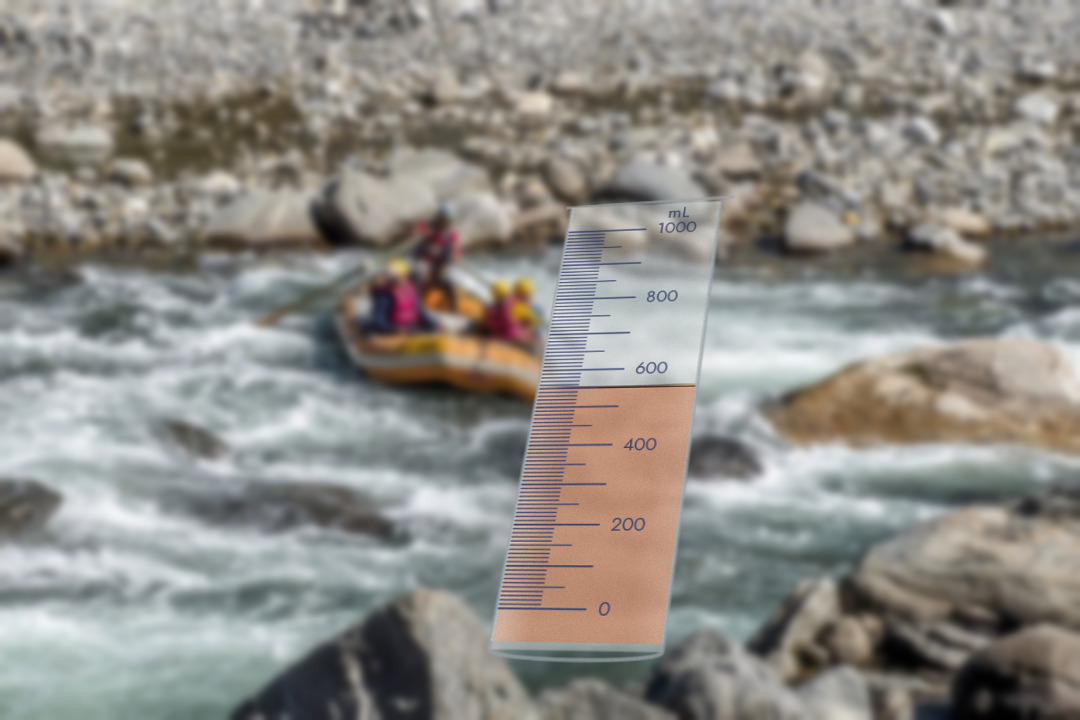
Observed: 550 mL
